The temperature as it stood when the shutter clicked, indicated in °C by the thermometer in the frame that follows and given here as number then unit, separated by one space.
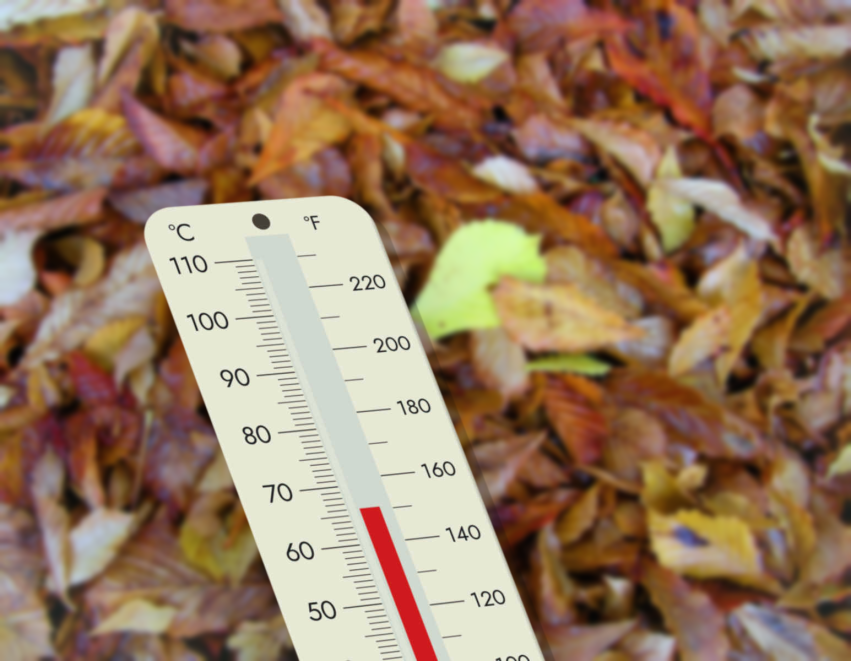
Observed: 66 °C
